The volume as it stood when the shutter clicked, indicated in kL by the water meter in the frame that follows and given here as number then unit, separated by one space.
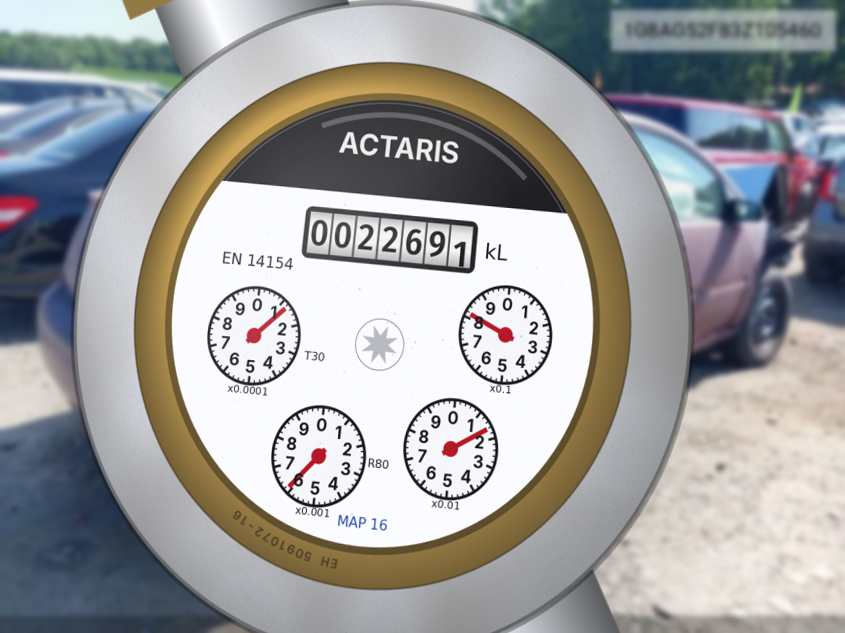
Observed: 22690.8161 kL
